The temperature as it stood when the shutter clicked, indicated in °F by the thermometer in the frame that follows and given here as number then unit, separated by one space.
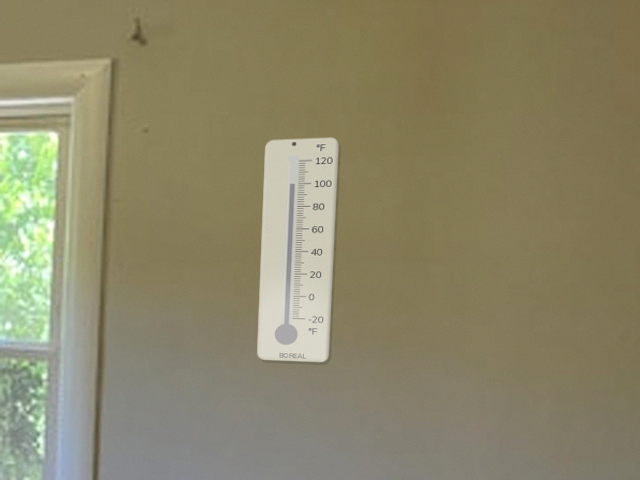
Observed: 100 °F
